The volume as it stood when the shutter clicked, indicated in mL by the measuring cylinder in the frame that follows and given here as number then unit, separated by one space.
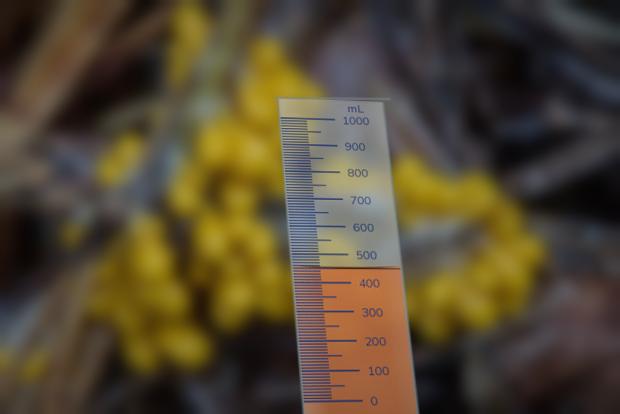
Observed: 450 mL
